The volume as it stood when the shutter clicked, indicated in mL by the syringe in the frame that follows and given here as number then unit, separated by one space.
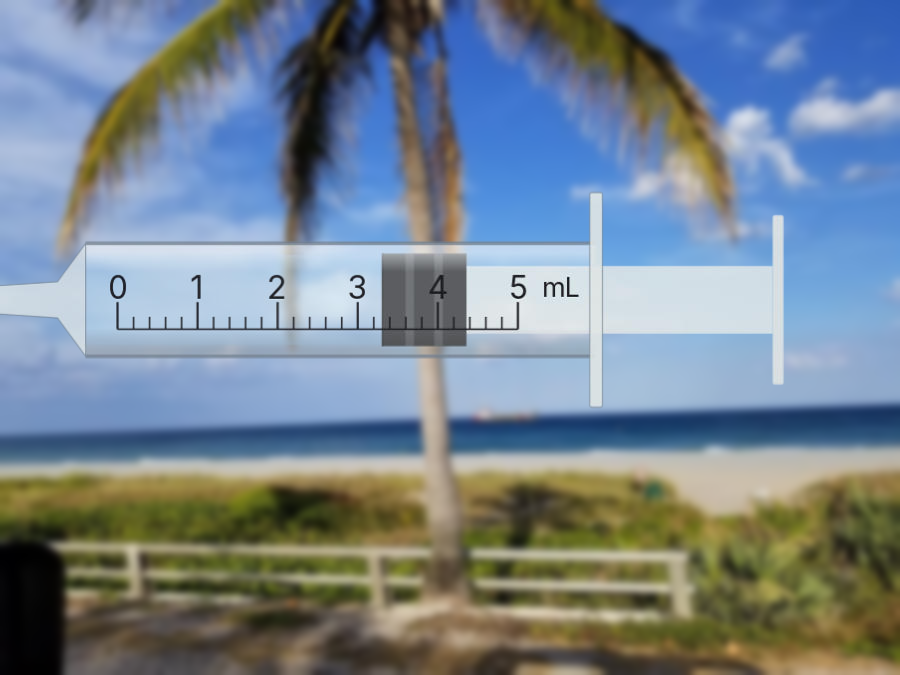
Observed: 3.3 mL
